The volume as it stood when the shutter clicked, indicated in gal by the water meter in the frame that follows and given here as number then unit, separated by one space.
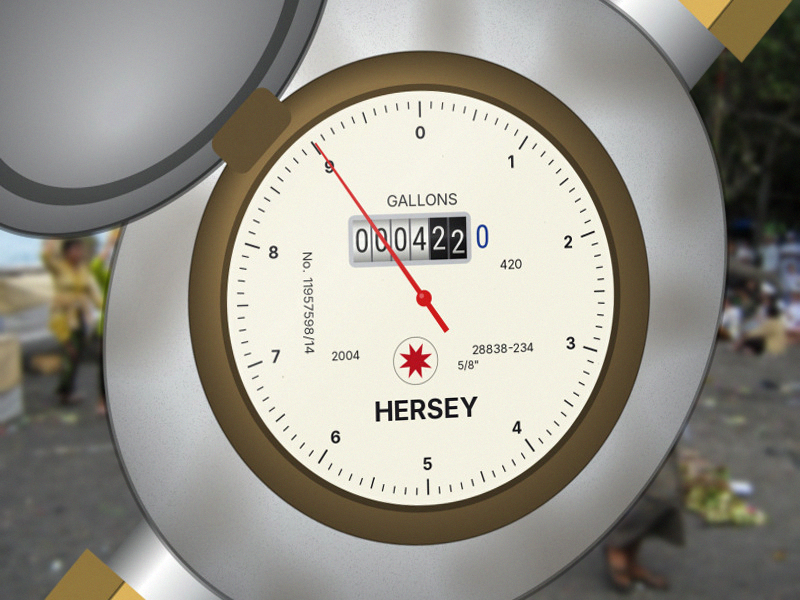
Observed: 4219.0 gal
